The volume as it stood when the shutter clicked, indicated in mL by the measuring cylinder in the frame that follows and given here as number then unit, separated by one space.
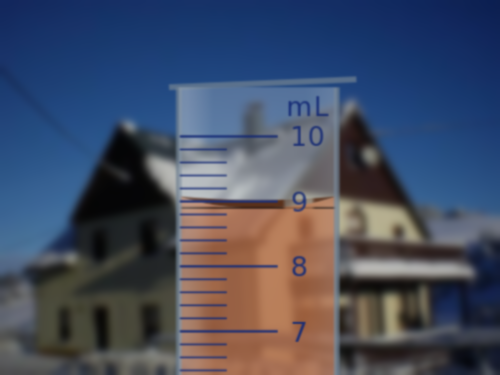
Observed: 8.9 mL
